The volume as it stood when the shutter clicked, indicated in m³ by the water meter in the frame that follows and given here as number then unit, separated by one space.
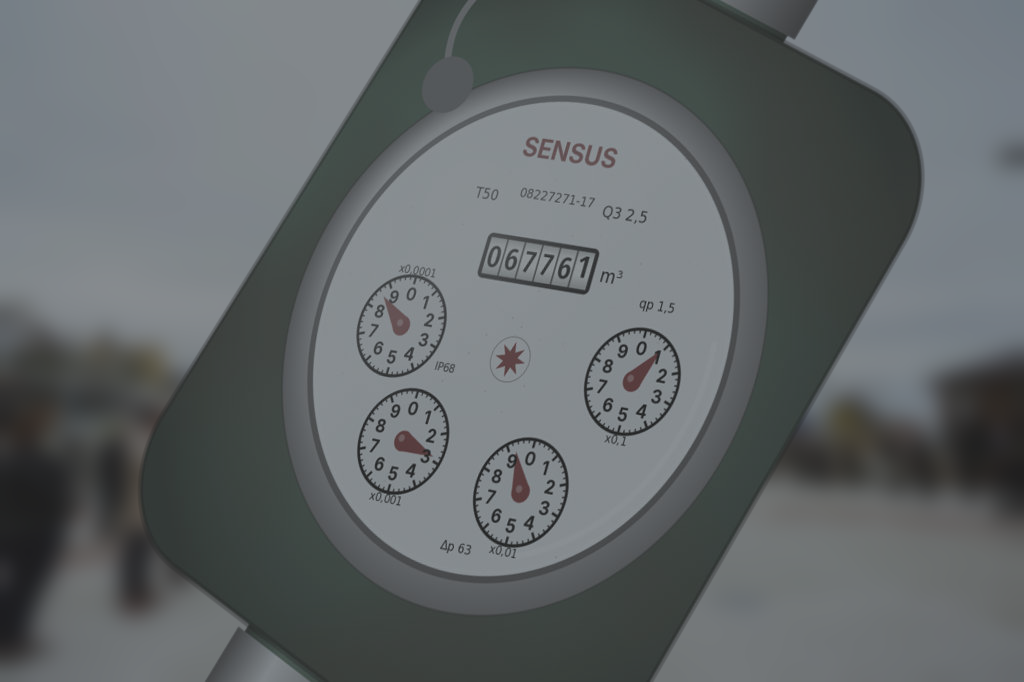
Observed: 67761.0928 m³
